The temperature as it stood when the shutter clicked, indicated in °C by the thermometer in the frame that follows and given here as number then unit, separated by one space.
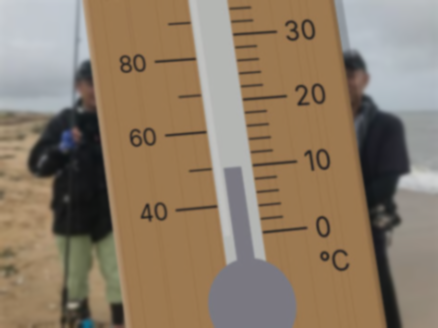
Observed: 10 °C
